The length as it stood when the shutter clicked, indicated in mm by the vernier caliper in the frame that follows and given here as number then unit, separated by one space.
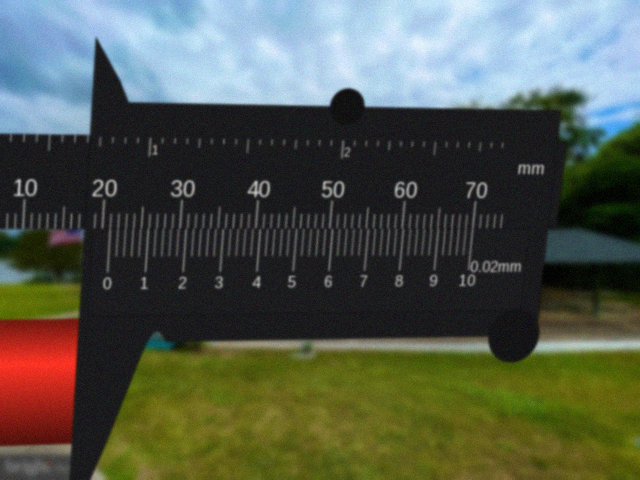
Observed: 21.0 mm
